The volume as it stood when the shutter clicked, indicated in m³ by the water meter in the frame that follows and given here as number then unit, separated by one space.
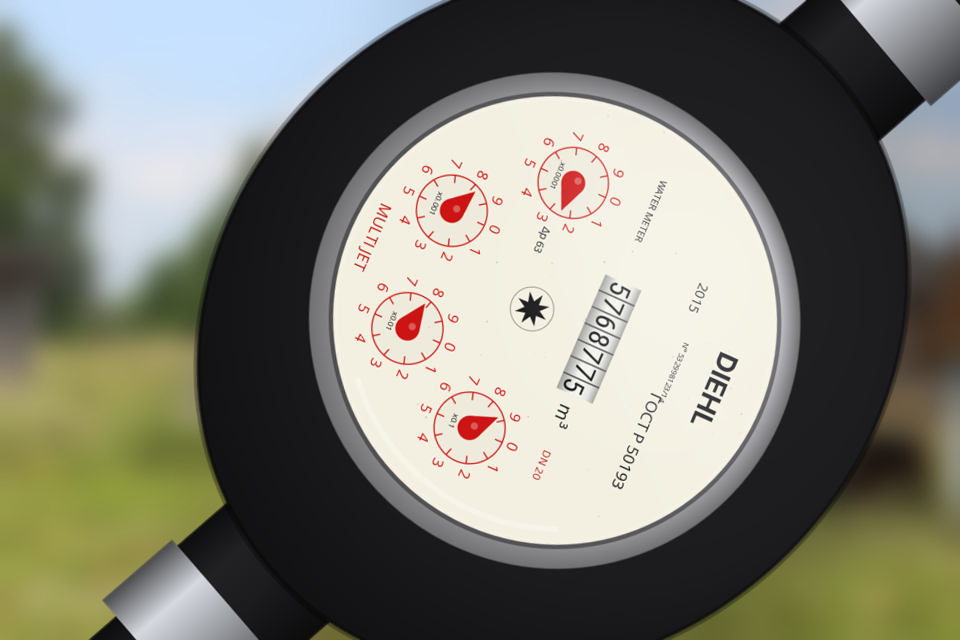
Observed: 5768774.8782 m³
